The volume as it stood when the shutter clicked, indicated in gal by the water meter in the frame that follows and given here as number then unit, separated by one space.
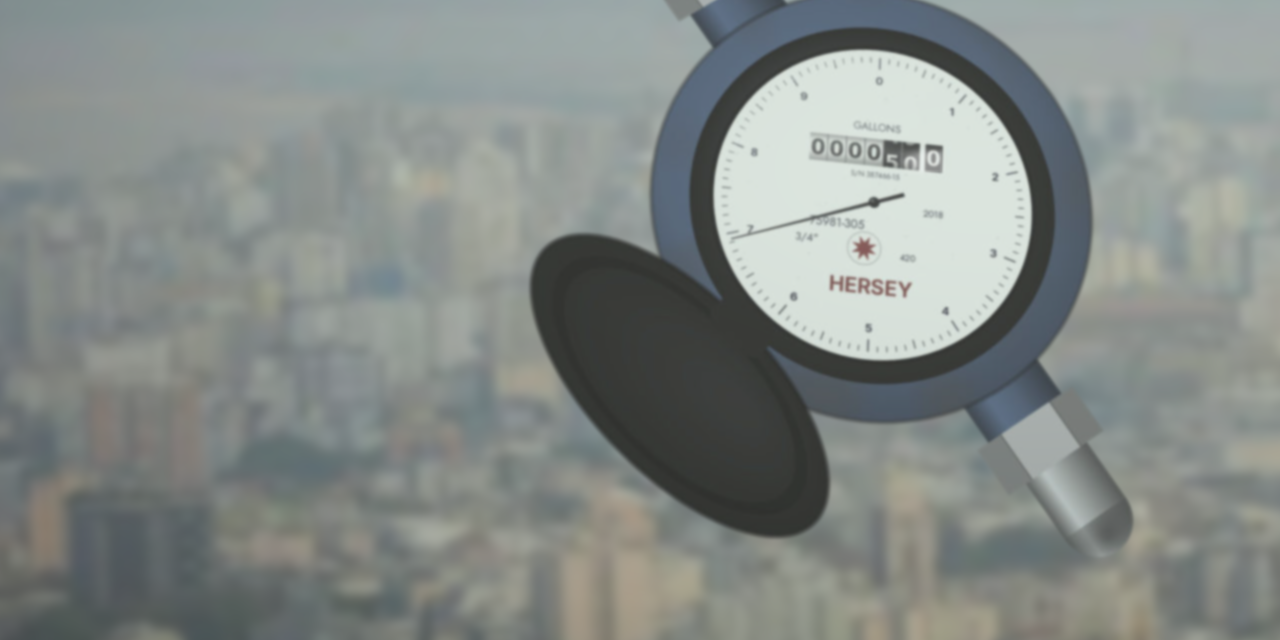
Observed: 496.9 gal
